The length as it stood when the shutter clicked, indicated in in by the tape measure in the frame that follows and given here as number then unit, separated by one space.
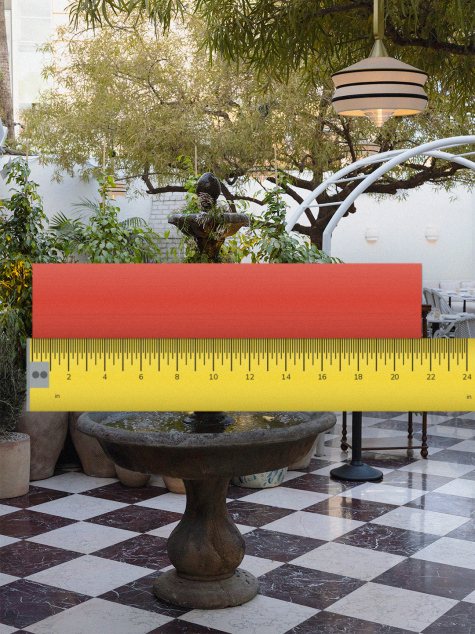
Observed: 21.5 in
